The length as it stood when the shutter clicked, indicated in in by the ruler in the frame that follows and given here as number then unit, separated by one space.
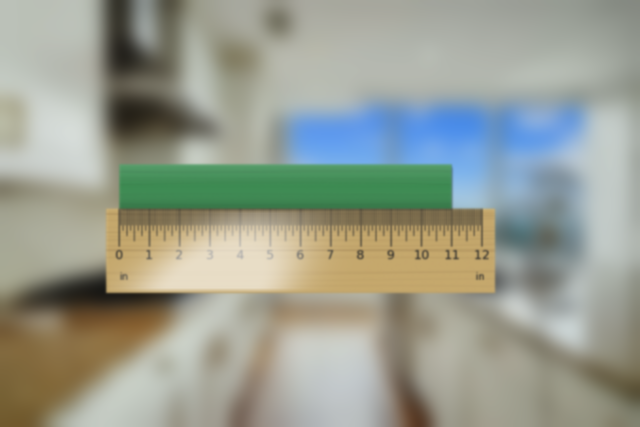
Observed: 11 in
